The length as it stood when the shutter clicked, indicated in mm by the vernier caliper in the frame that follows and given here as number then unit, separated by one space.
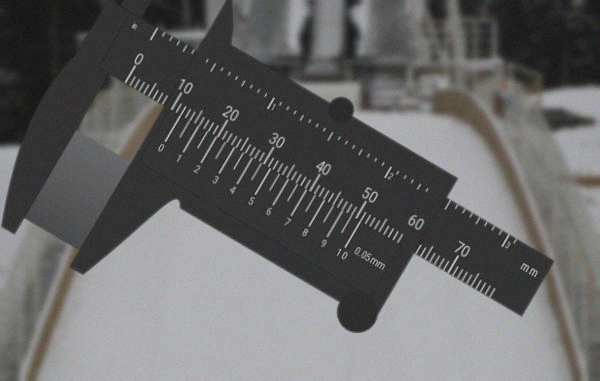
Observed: 12.0 mm
